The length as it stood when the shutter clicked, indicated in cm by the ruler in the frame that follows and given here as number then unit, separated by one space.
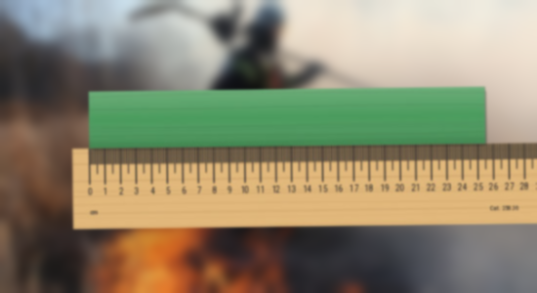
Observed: 25.5 cm
